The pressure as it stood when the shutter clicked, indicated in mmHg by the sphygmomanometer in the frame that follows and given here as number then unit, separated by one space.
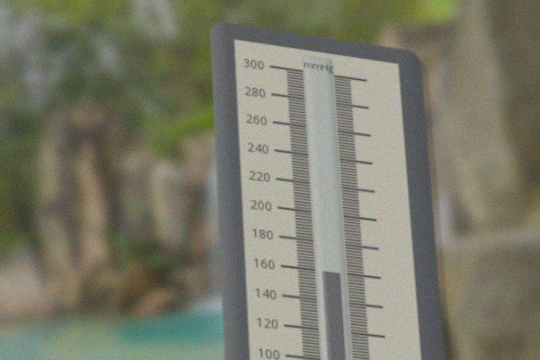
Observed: 160 mmHg
